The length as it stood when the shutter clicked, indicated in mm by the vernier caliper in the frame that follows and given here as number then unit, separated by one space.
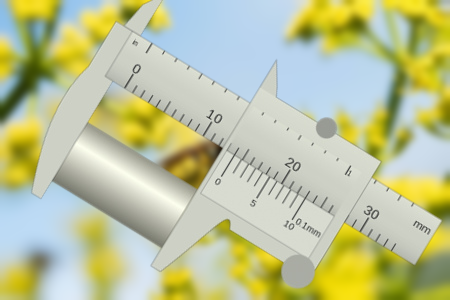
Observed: 14.0 mm
